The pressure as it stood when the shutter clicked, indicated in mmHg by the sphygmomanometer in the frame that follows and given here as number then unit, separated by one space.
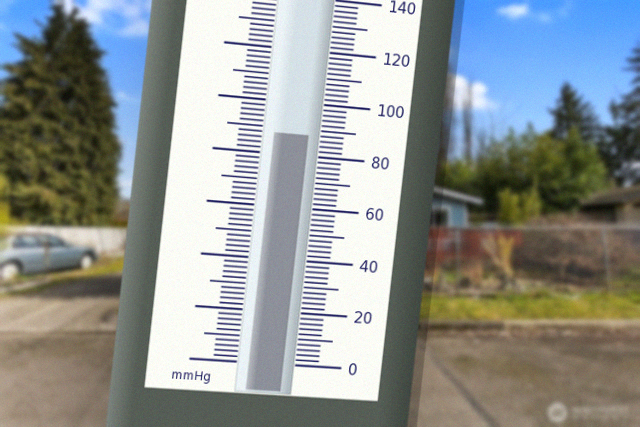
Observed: 88 mmHg
